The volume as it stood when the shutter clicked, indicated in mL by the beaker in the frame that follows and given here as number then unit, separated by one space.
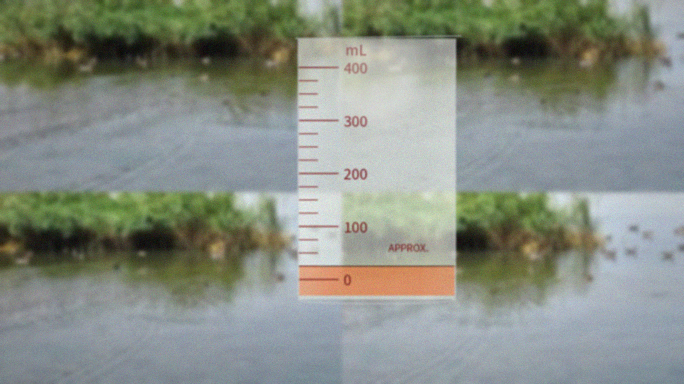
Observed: 25 mL
